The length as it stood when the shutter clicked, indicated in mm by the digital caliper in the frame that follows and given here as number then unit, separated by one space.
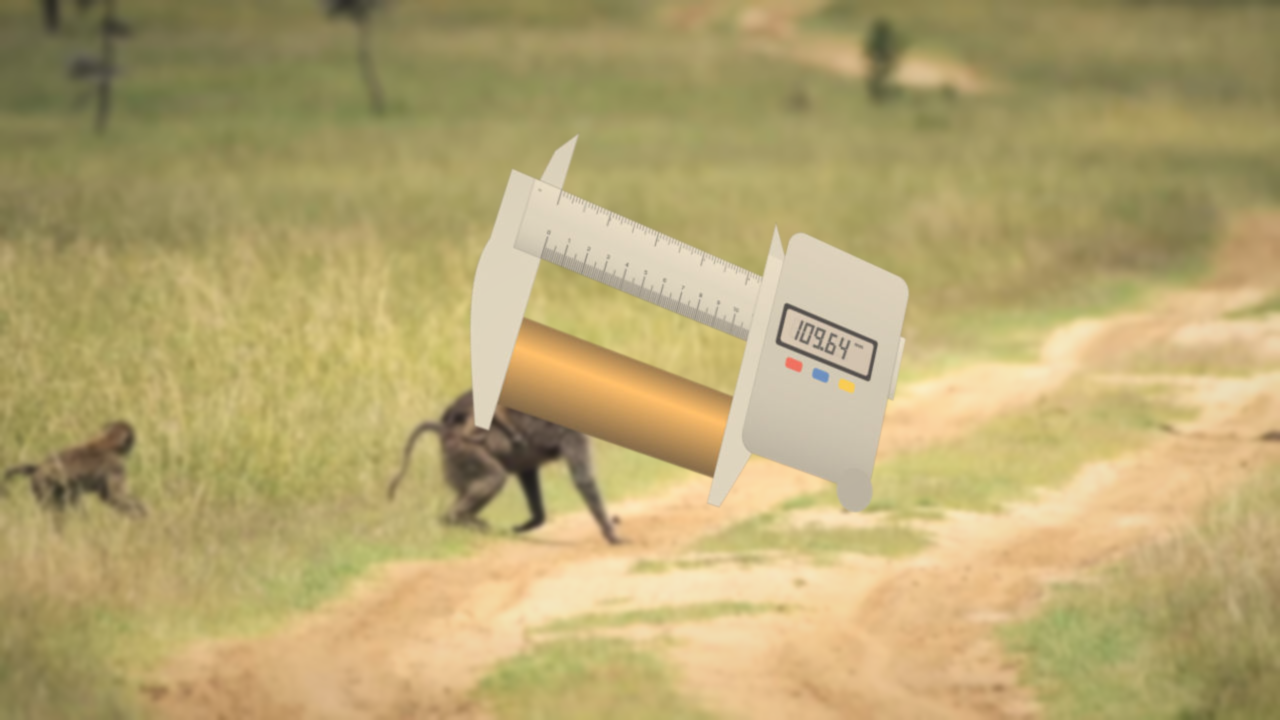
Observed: 109.64 mm
